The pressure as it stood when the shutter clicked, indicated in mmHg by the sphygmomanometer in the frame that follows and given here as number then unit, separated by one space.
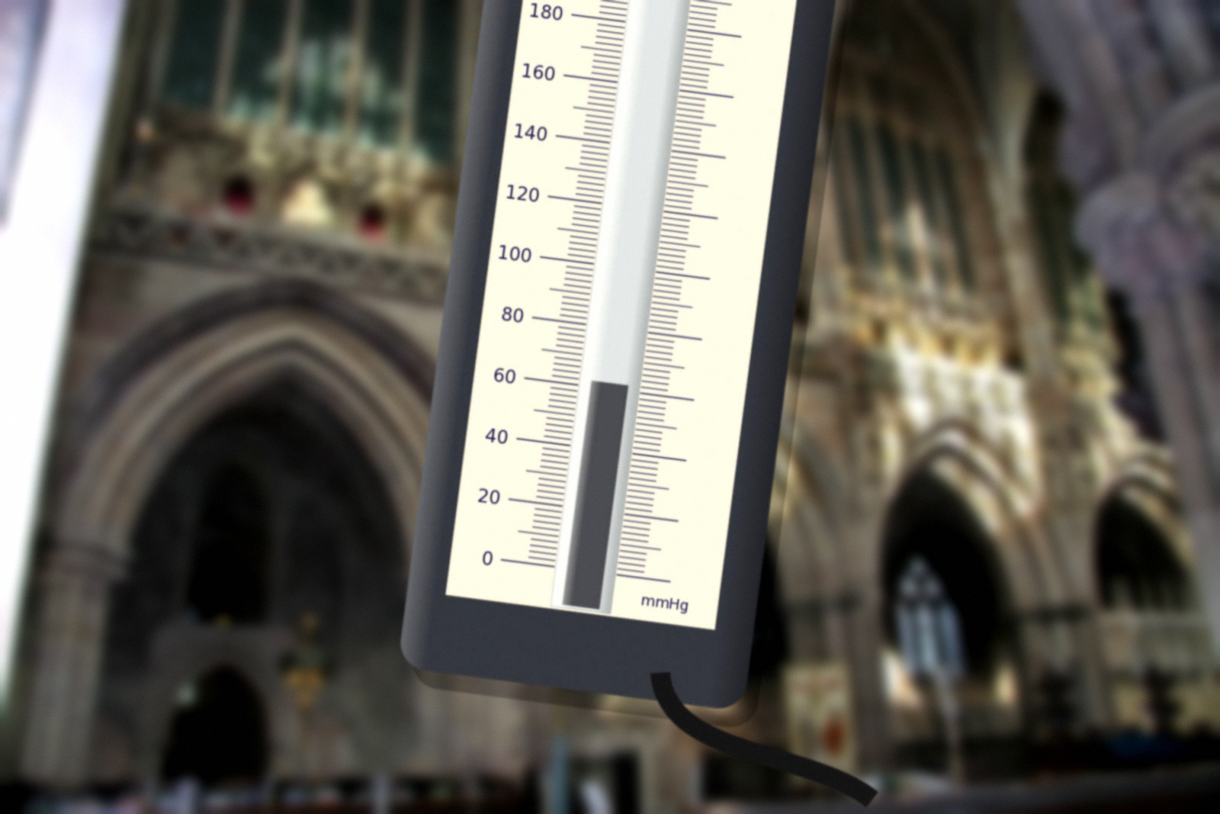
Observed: 62 mmHg
